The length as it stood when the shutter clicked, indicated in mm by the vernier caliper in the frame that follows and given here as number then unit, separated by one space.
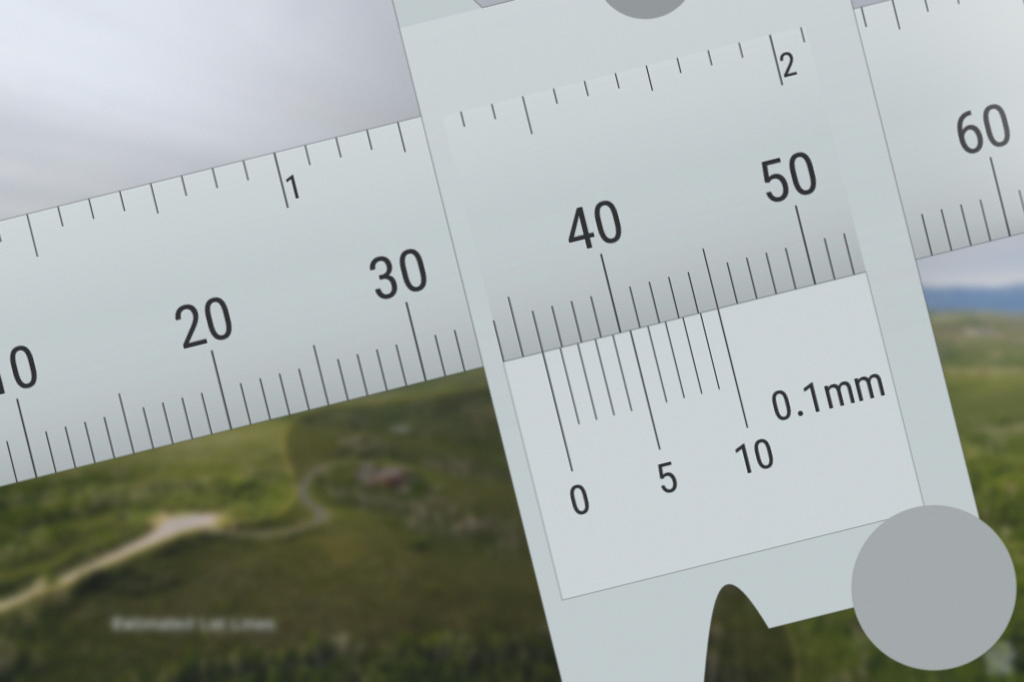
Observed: 36.0 mm
